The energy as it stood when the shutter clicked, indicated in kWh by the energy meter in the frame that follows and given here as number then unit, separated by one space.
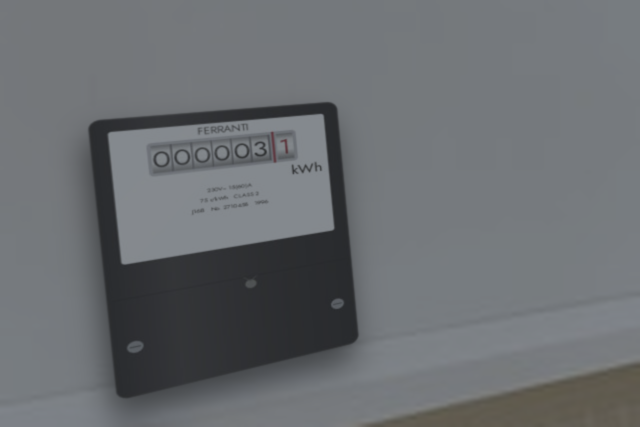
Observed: 3.1 kWh
